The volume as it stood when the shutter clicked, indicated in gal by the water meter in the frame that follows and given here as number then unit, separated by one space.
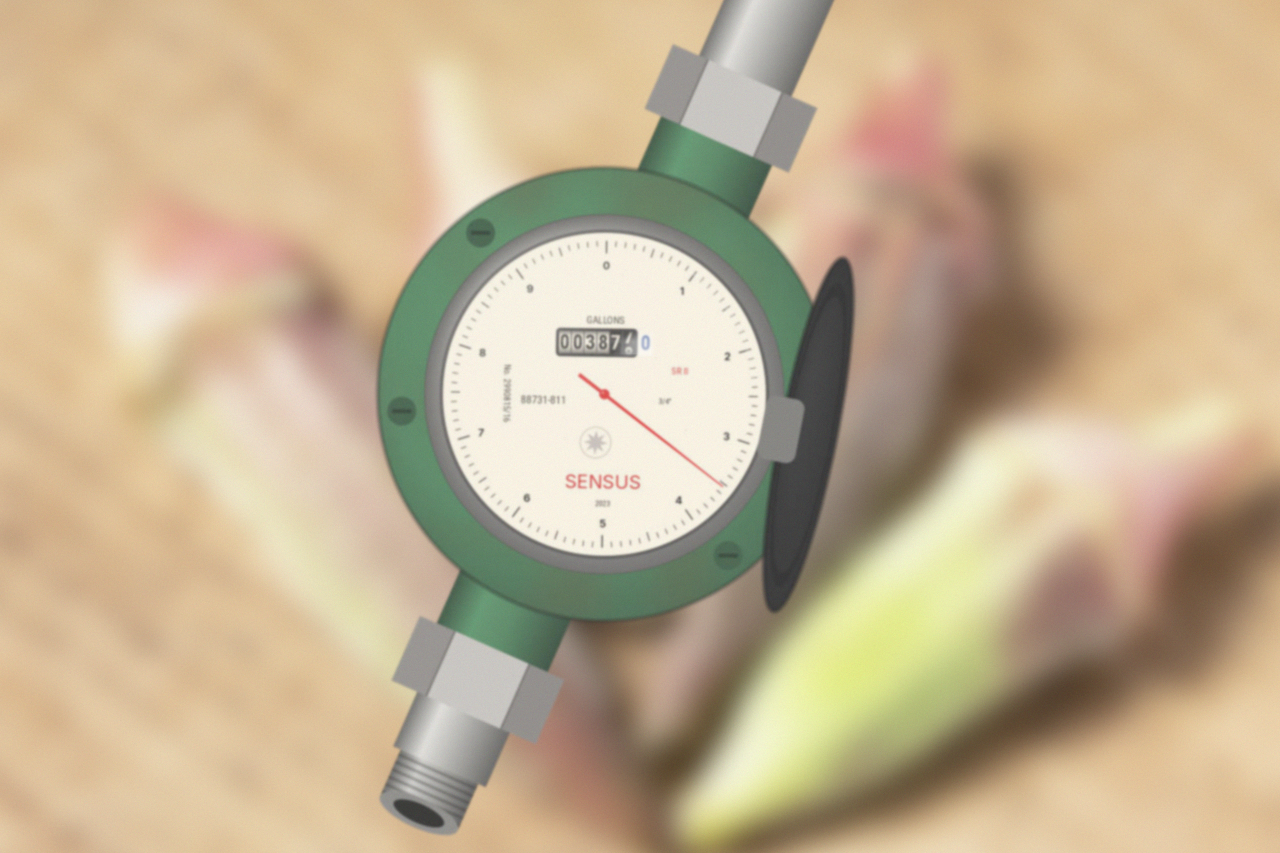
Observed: 38773.5 gal
